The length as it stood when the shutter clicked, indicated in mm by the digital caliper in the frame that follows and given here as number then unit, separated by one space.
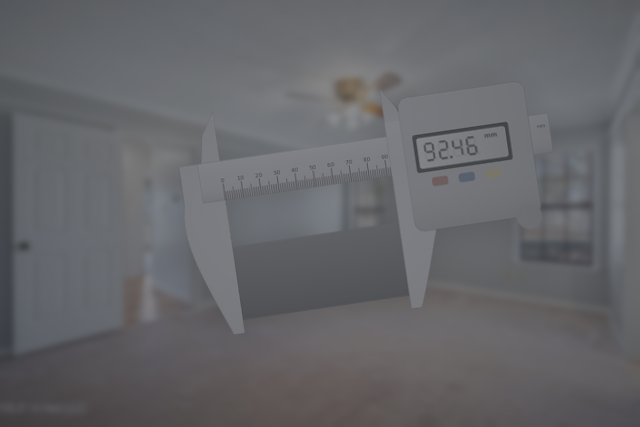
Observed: 92.46 mm
